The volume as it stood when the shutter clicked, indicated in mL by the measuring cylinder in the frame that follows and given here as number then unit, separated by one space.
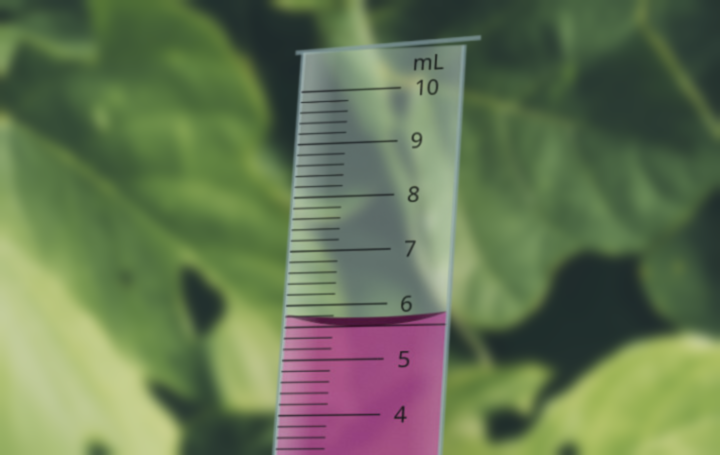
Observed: 5.6 mL
